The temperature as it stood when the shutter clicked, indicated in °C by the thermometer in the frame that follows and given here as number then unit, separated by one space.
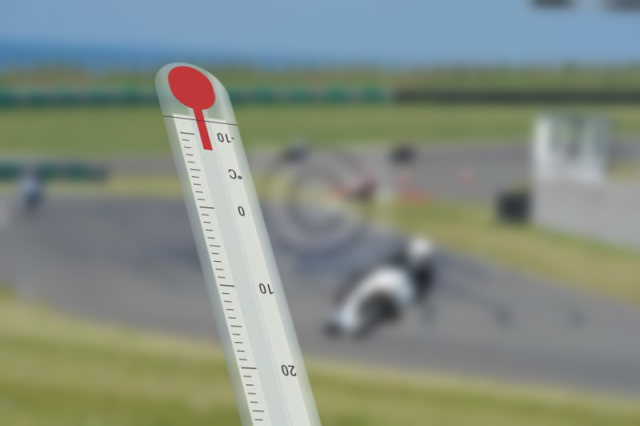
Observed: -8 °C
